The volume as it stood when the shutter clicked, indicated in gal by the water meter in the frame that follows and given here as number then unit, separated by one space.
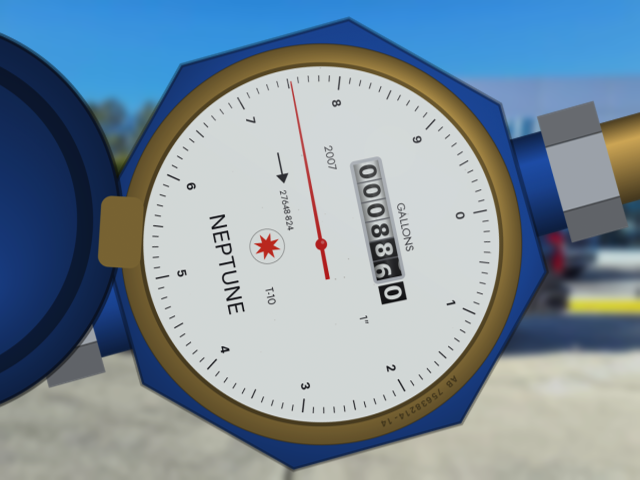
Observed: 8857.5 gal
